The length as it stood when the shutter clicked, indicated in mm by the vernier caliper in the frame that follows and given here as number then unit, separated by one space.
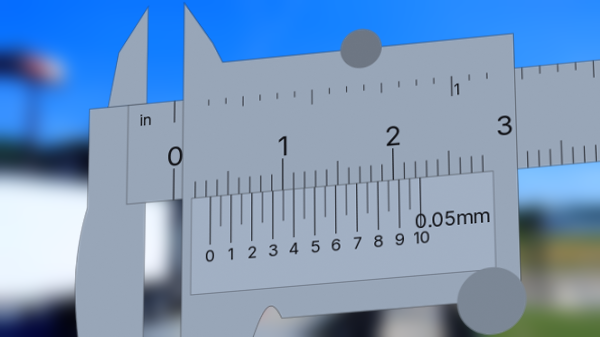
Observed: 3.4 mm
